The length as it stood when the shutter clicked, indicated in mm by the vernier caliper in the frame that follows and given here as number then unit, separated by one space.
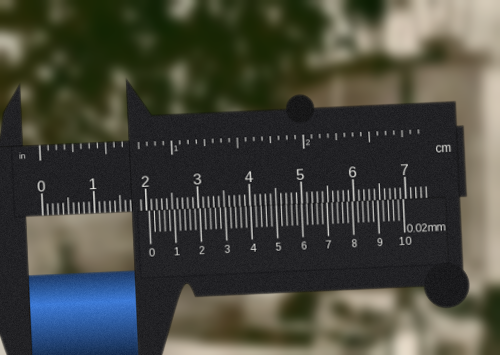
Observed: 20.5 mm
